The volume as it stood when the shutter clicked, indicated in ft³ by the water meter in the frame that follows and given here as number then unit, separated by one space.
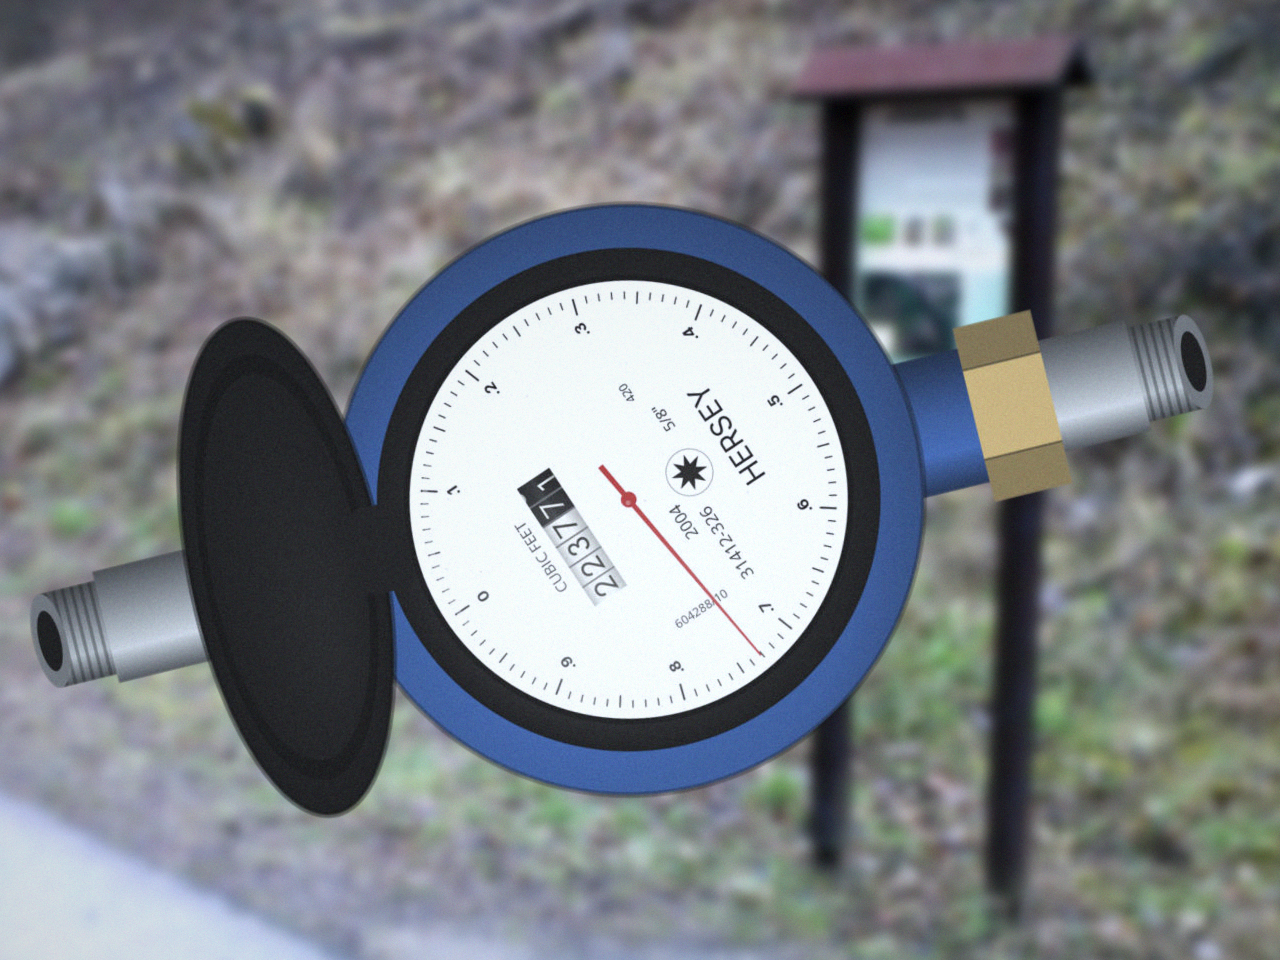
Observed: 223770.73 ft³
